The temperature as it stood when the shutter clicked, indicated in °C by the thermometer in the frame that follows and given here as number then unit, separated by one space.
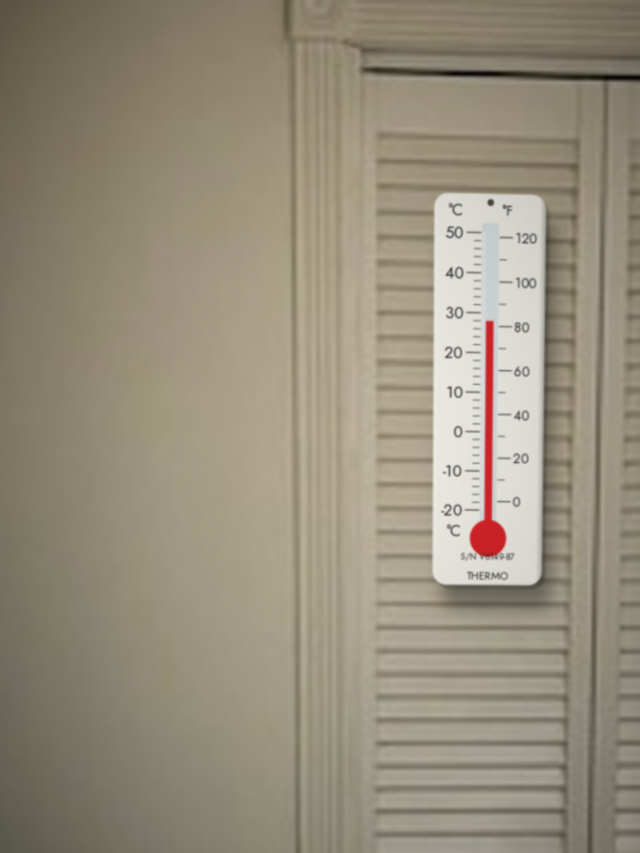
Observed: 28 °C
